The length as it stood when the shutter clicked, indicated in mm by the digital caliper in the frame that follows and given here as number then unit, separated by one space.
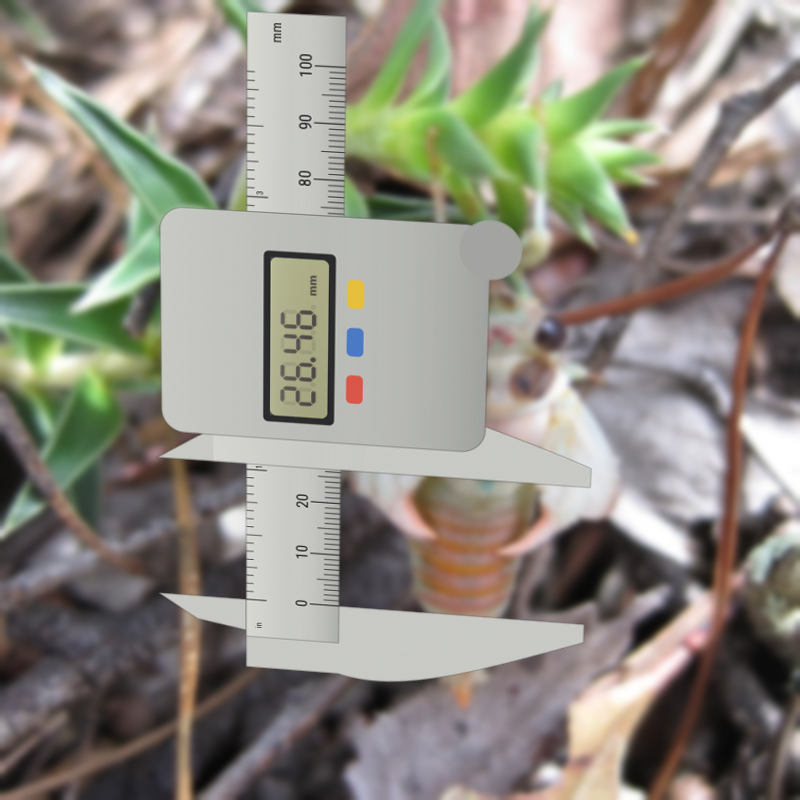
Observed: 26.46 mm
